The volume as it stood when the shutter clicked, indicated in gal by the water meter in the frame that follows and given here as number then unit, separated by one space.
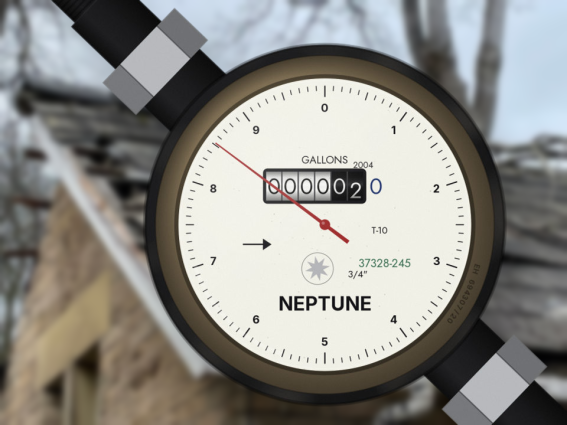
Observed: 18.5 gal
